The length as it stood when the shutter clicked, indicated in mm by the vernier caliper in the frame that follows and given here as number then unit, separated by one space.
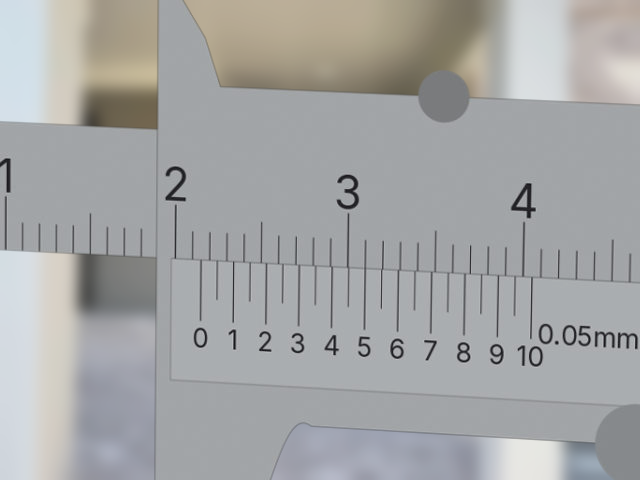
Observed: 21.5 mm
